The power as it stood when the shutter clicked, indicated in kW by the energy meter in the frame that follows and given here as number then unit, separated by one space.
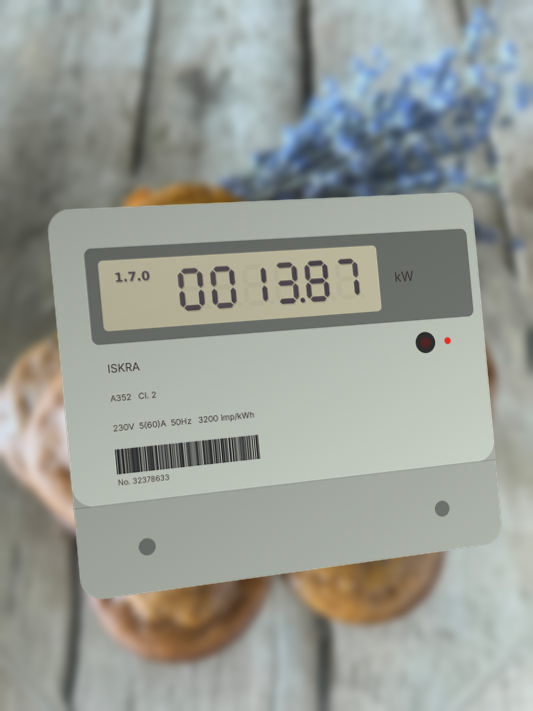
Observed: 13.87 kW
